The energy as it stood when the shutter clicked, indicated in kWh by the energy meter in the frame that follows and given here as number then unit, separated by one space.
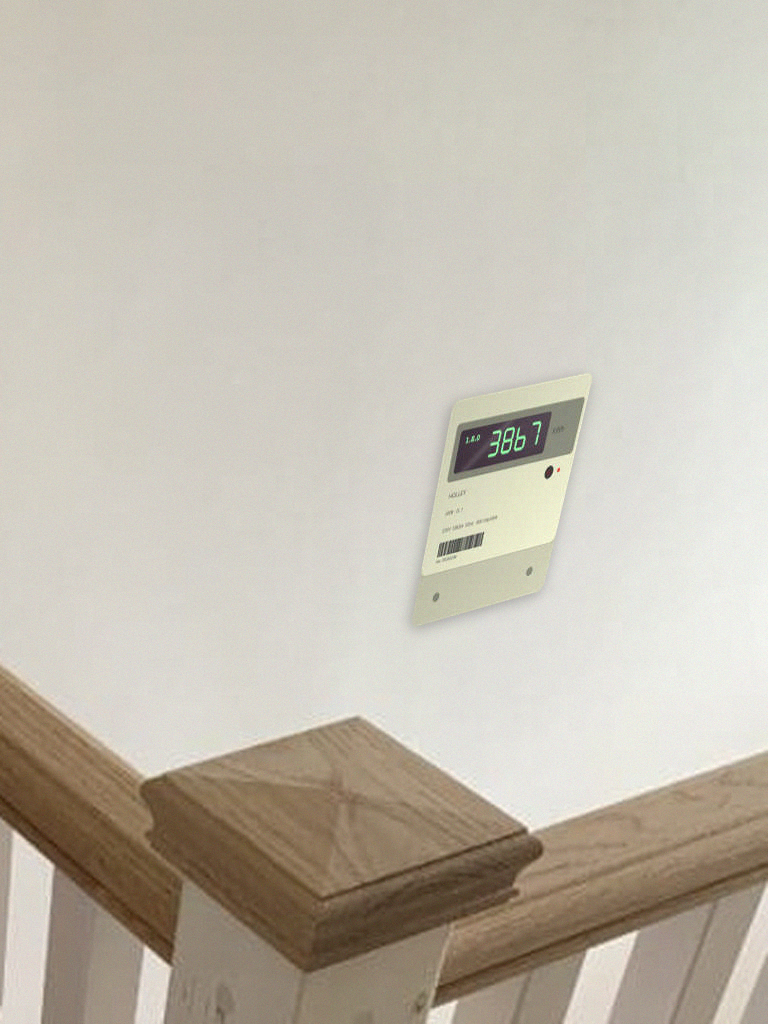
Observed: 3867 kWh
